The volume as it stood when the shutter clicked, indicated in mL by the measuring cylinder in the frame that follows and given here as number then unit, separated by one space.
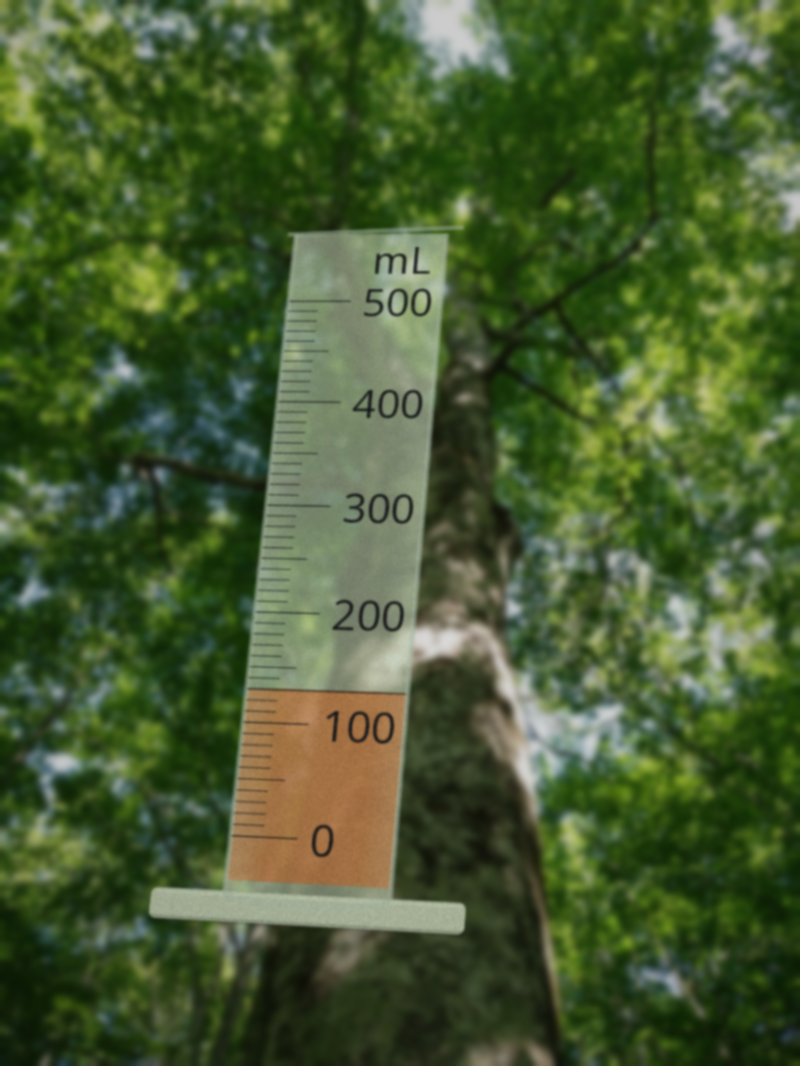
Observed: 130 mL
